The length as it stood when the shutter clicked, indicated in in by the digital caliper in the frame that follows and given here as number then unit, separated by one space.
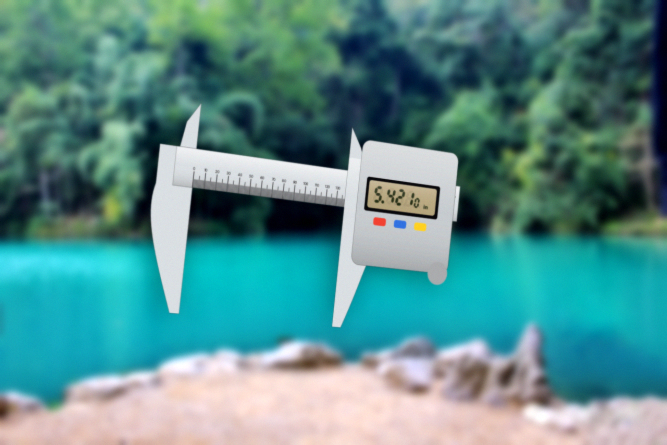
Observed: 5.4210 in
